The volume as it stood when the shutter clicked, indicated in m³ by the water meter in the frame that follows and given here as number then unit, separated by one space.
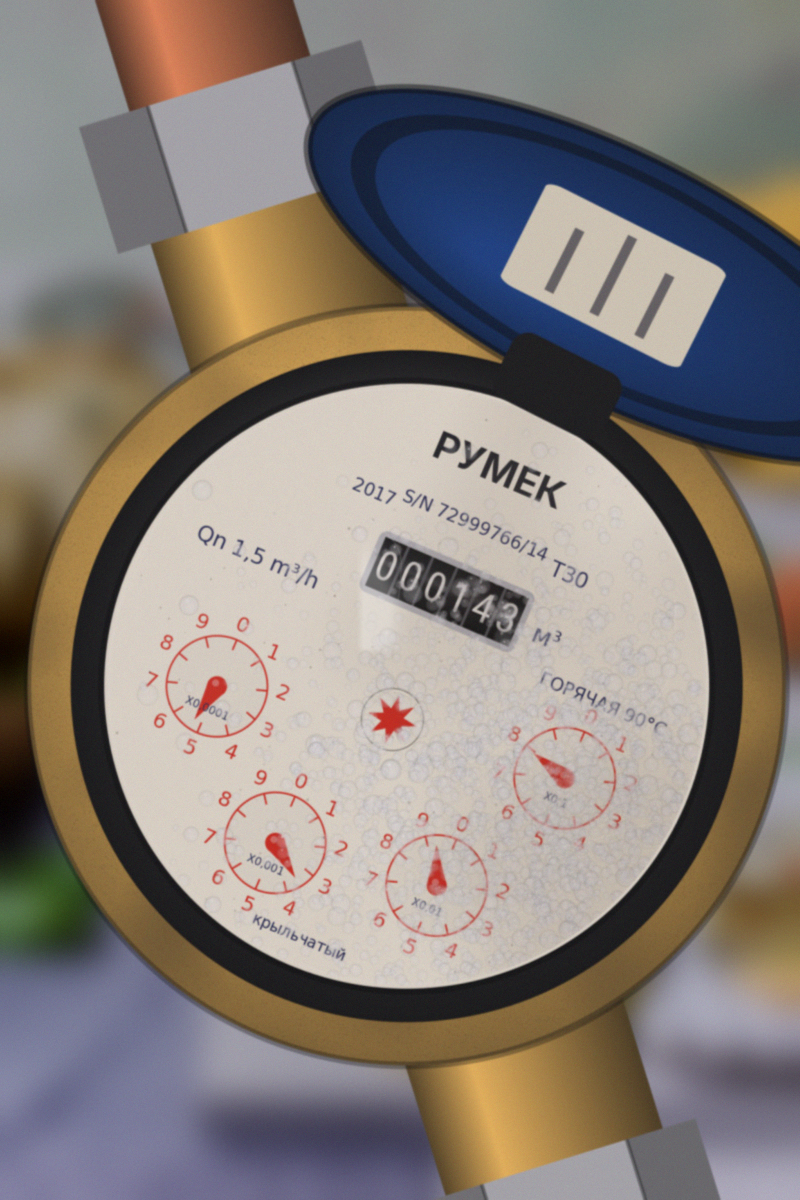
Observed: 143.7935 m³
